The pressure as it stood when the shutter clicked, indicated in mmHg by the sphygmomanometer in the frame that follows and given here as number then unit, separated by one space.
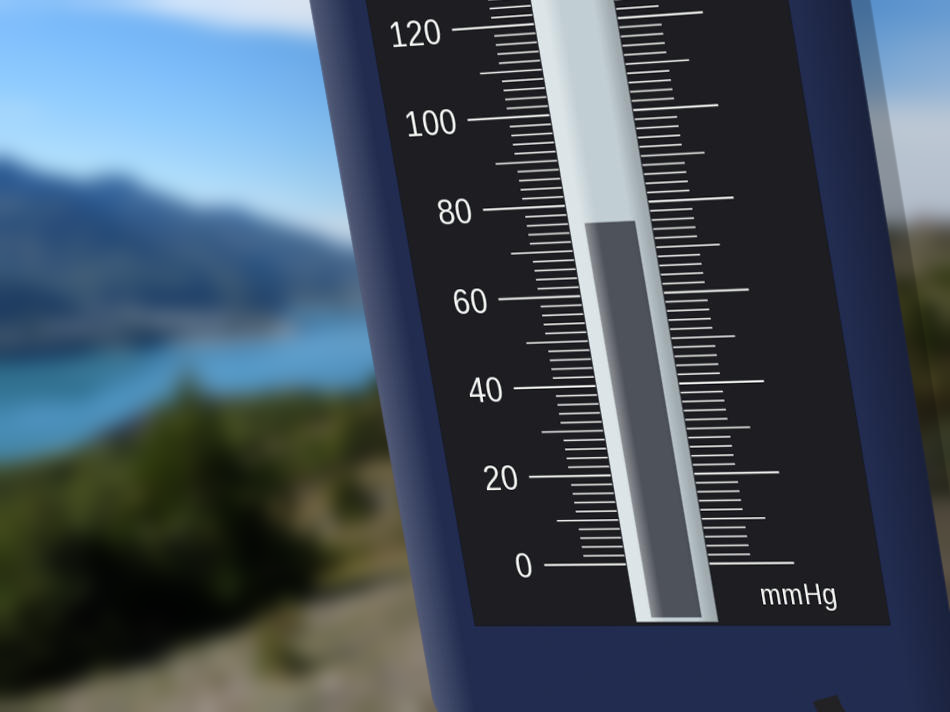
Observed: 76 mmHg
